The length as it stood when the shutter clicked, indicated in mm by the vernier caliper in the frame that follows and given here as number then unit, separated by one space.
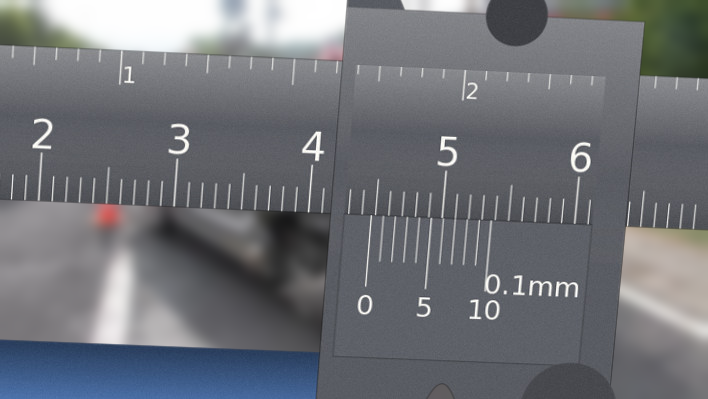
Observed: 44.7 mm
